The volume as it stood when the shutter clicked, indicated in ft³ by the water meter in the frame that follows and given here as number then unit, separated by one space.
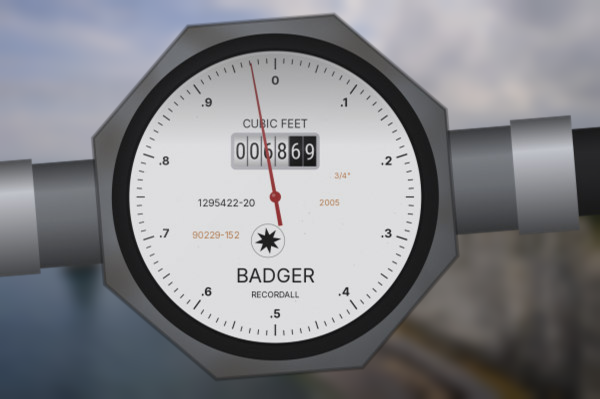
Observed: 6868.97 ft³
